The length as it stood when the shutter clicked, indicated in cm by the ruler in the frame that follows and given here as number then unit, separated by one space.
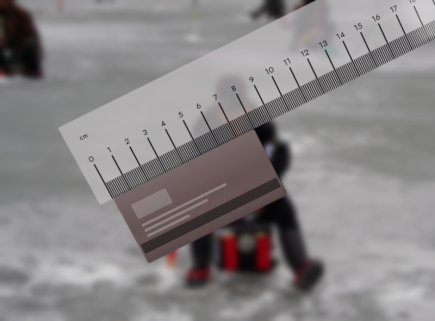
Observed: 8 cm
